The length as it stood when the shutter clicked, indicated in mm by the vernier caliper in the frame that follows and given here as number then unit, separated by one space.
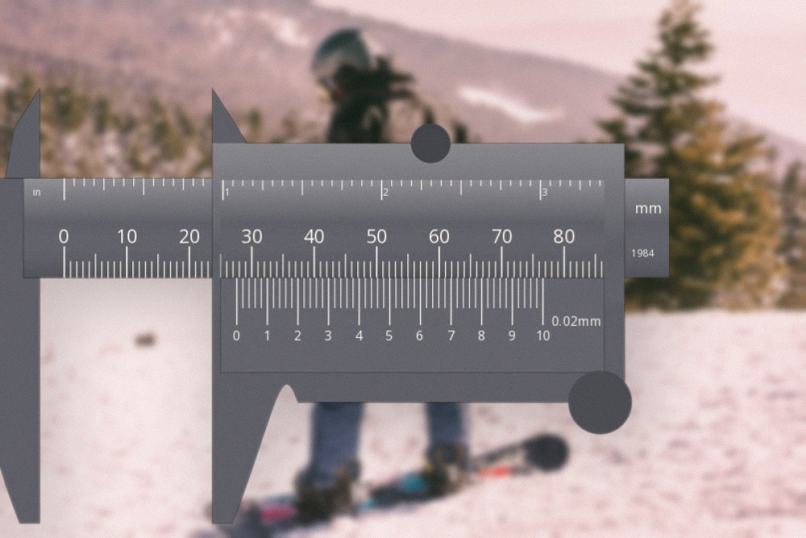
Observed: 27.6 mm
